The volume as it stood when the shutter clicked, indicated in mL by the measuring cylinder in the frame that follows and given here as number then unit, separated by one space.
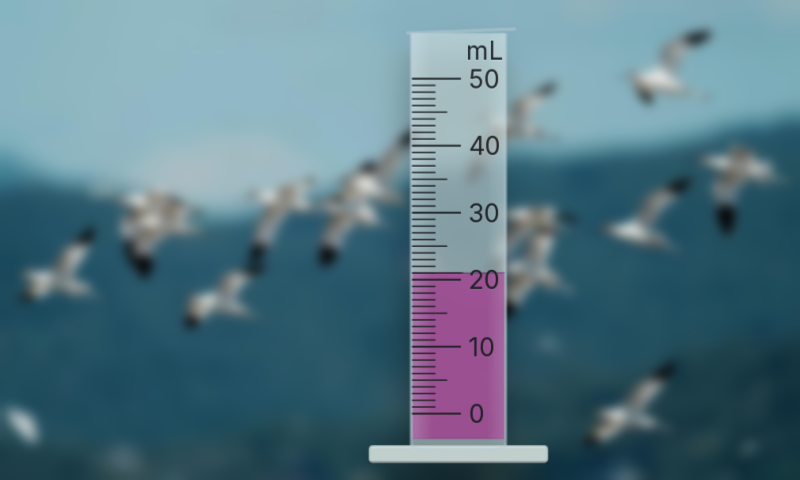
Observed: 21 mL
